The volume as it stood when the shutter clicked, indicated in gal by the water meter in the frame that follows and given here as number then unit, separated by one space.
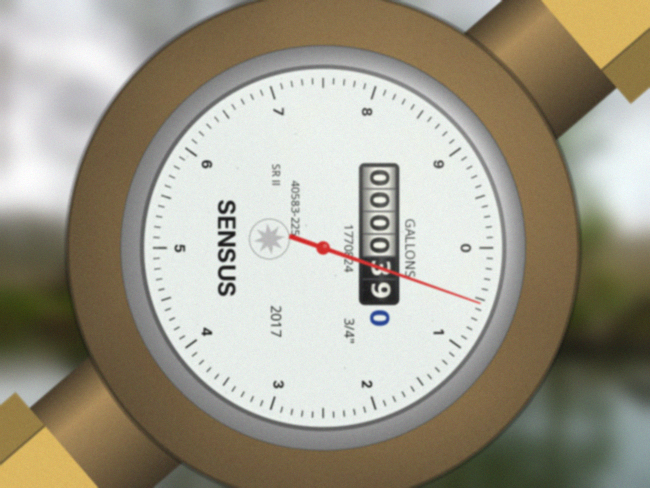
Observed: 390.5 gal
